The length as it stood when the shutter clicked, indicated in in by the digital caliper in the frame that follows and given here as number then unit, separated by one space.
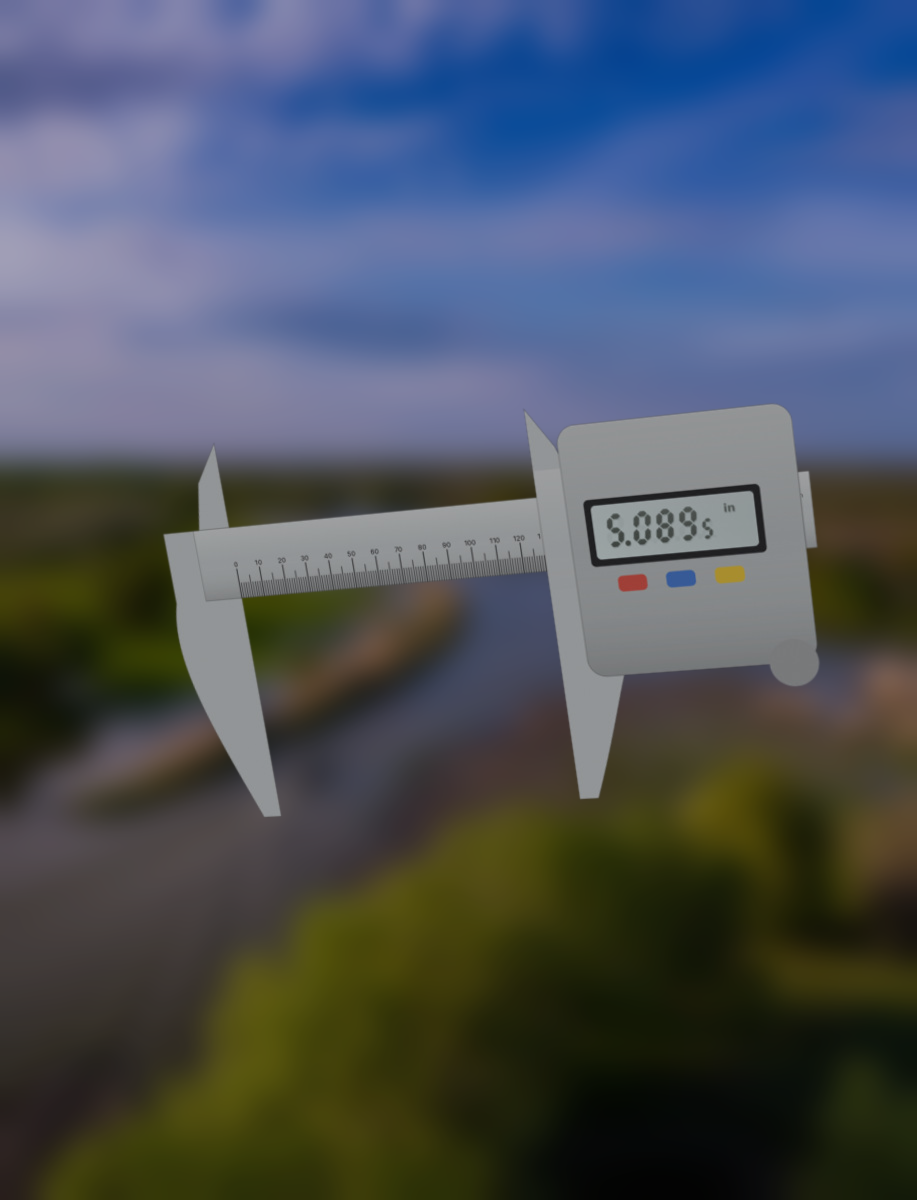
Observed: 5.0895 in
